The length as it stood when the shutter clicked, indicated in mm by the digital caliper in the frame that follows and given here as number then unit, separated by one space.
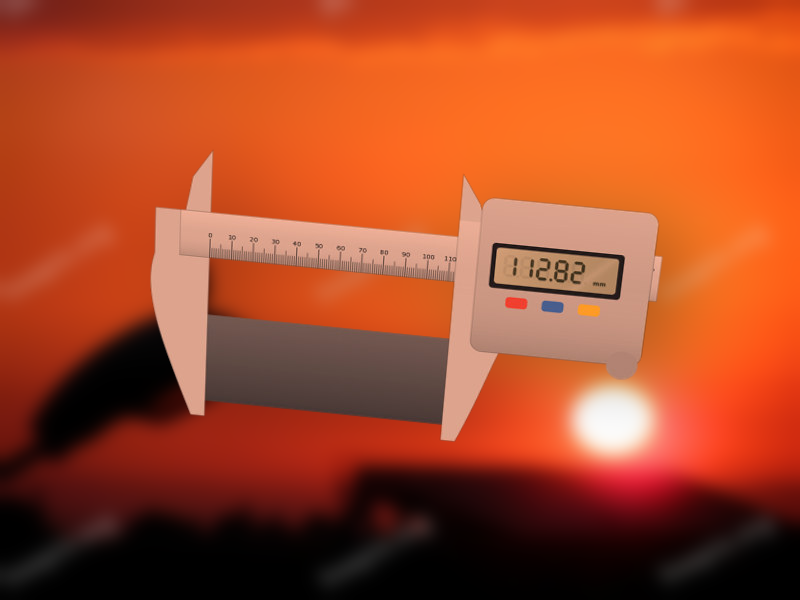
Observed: 112.82 mm
